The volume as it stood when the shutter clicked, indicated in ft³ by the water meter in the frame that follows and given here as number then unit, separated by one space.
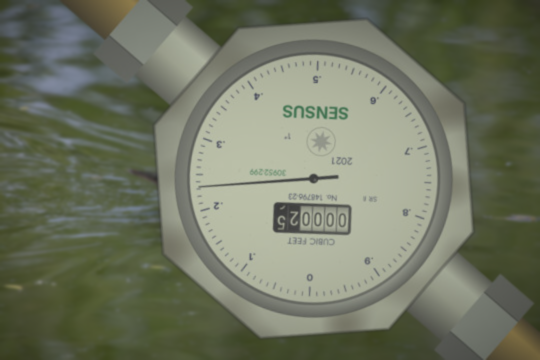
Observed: 25.23 ft³
